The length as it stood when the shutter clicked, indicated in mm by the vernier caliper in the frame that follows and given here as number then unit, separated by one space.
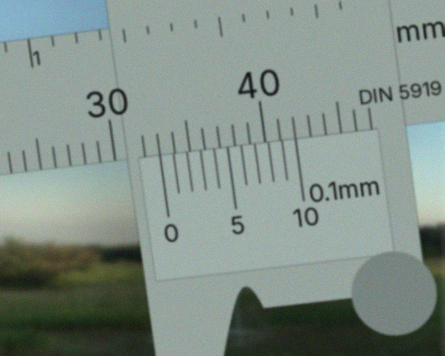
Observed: 33.0 mm
